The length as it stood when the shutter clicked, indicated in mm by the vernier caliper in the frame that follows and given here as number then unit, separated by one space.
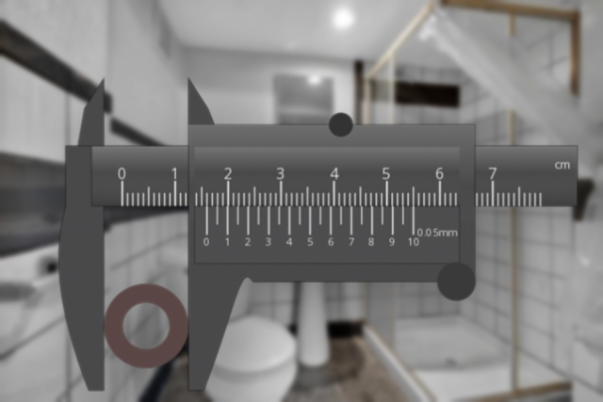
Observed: 16.0 mm
